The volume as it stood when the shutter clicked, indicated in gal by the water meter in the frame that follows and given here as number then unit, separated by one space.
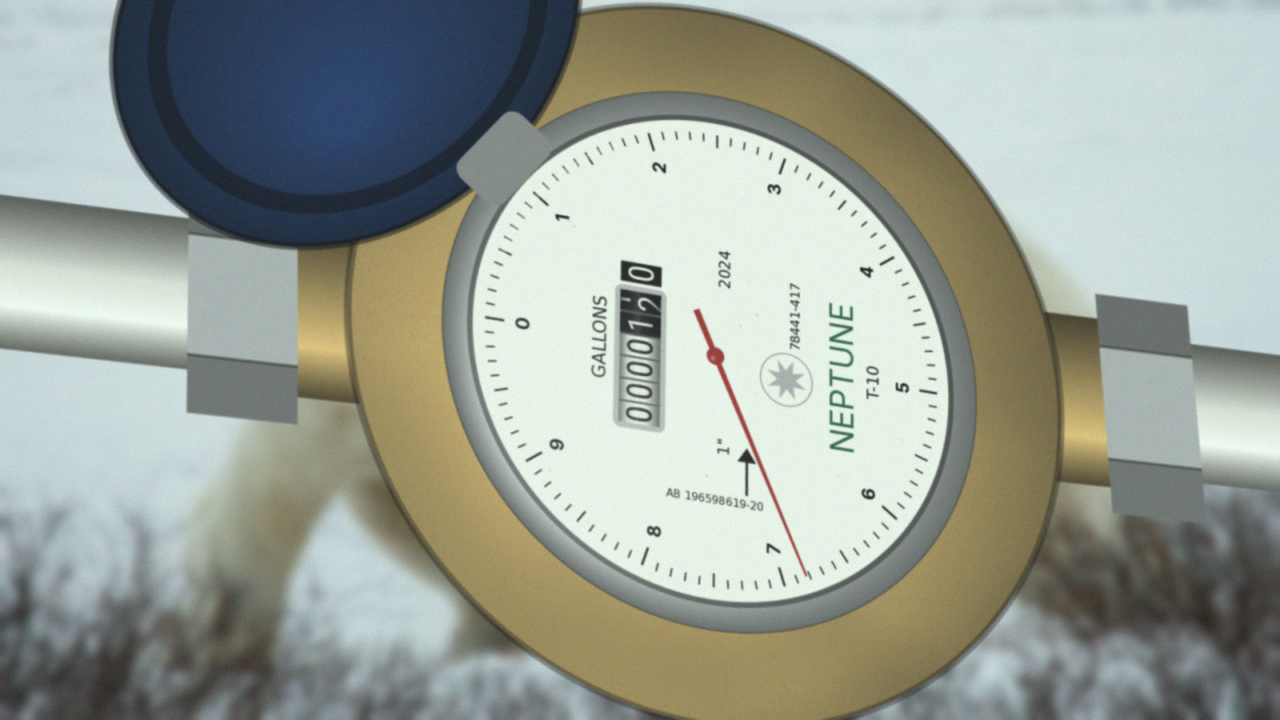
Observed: 116.8 gal
